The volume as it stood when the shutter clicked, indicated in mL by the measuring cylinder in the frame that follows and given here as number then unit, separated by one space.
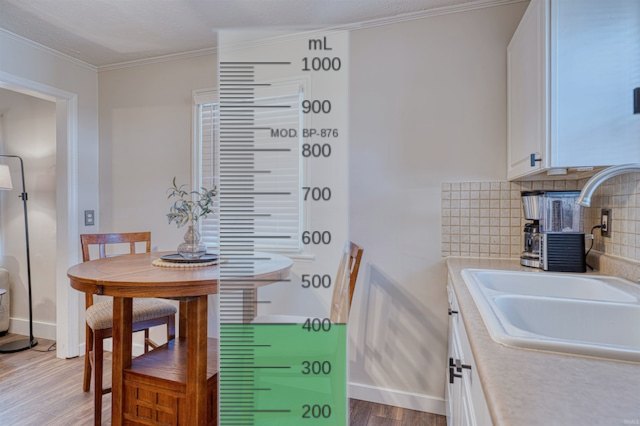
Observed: 400 mL
